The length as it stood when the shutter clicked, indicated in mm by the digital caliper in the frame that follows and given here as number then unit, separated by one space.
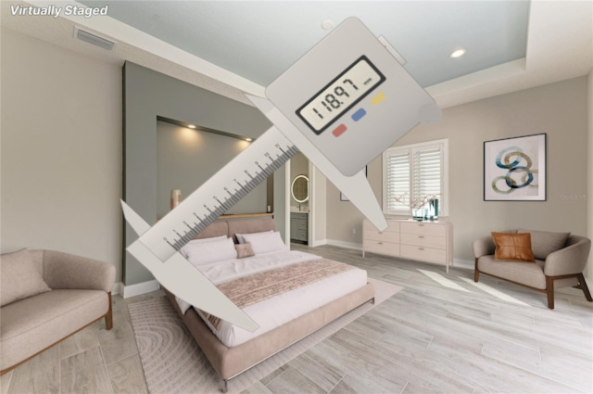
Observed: 118.97 mm
